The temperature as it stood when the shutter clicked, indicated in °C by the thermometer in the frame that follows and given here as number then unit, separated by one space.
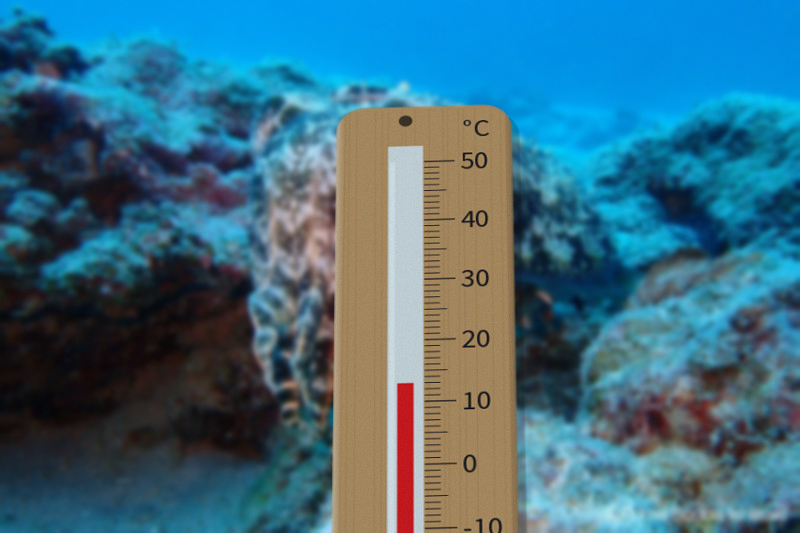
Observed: 13 °C
